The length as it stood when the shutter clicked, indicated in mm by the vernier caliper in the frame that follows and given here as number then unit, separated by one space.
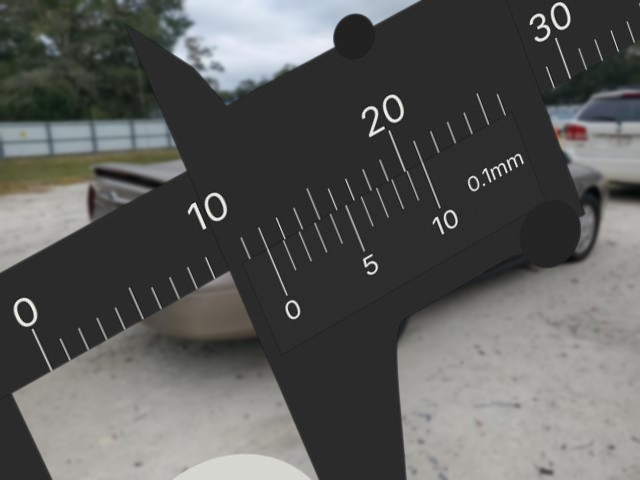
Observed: 12.0 mm
